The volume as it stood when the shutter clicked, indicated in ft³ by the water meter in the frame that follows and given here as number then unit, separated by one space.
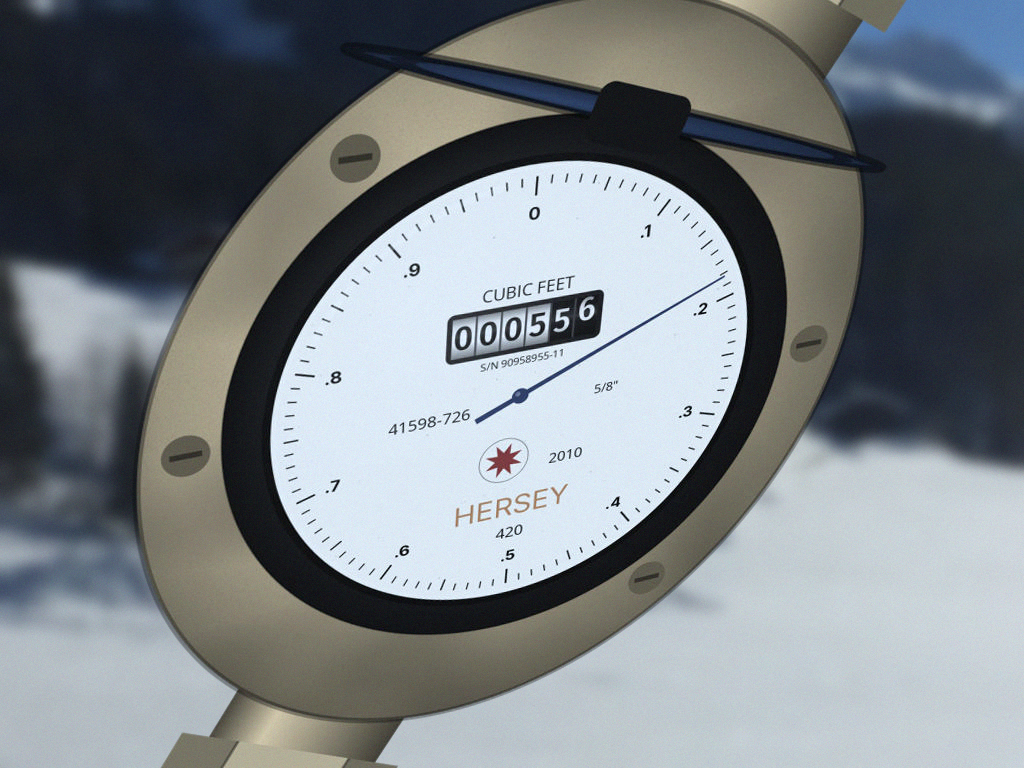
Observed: 556.18 ft³
